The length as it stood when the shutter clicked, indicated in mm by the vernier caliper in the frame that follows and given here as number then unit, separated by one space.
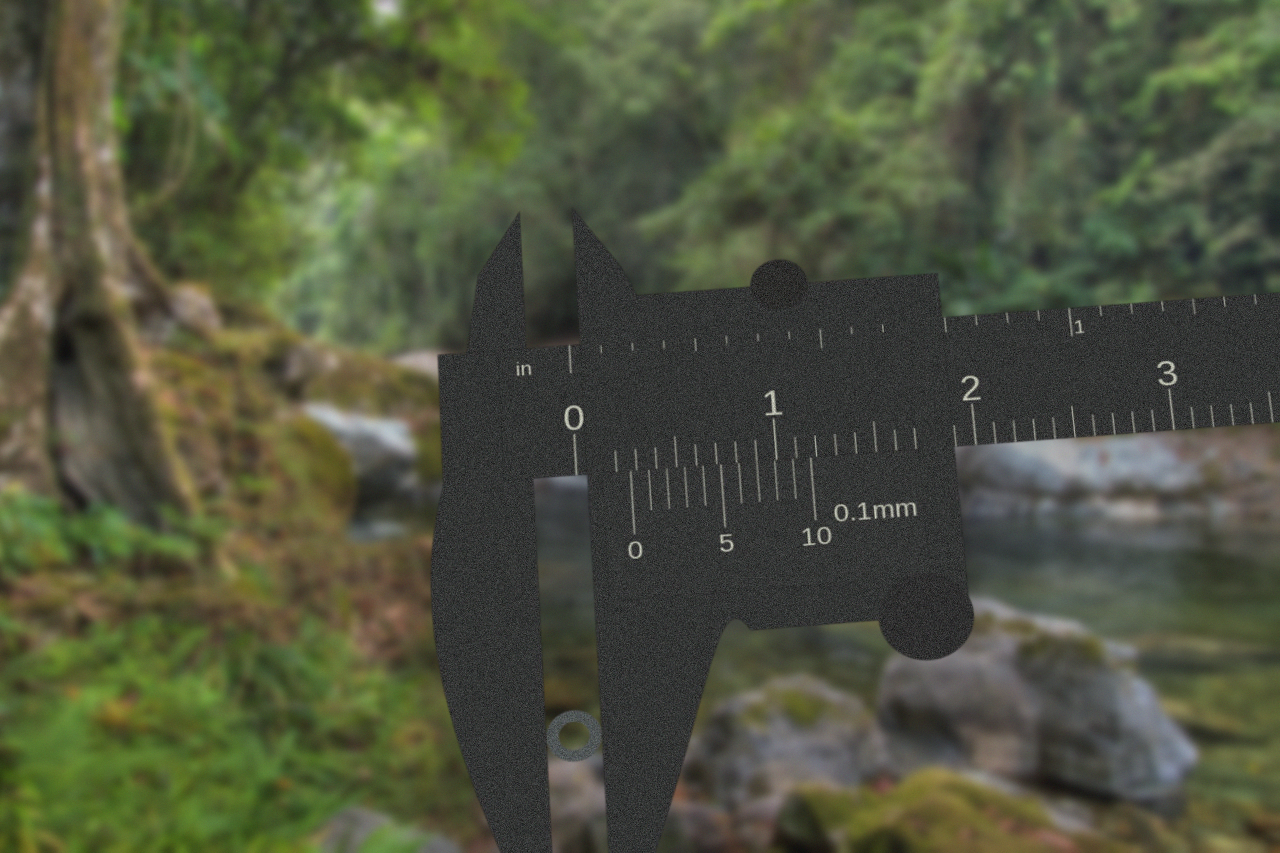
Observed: 2.7 mm
